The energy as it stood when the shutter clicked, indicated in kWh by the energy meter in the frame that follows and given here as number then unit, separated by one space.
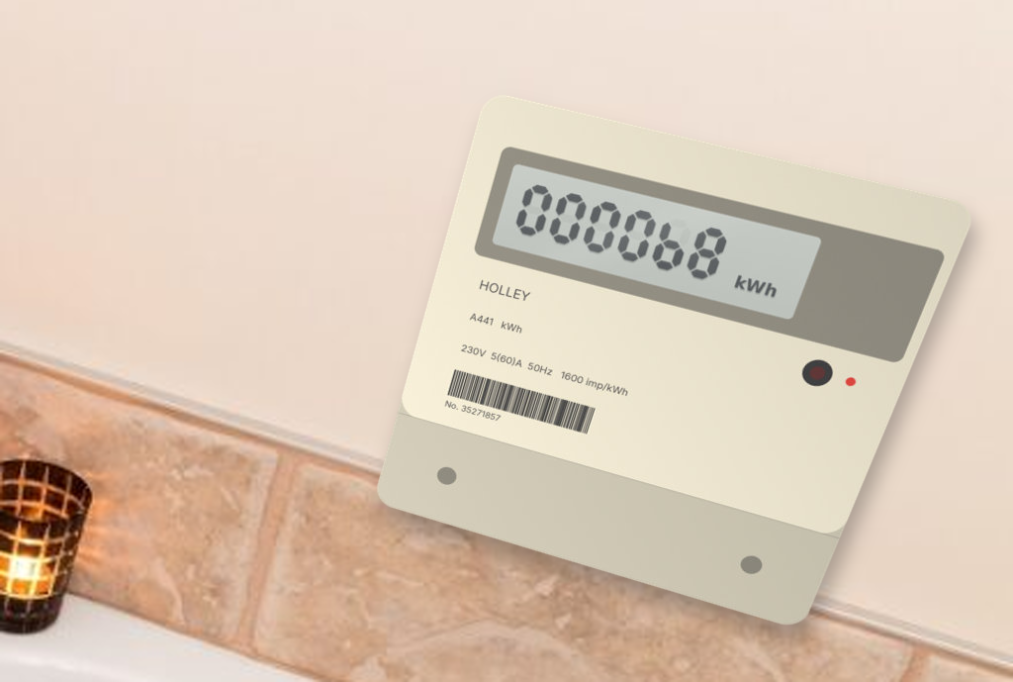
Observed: 68 kWh
